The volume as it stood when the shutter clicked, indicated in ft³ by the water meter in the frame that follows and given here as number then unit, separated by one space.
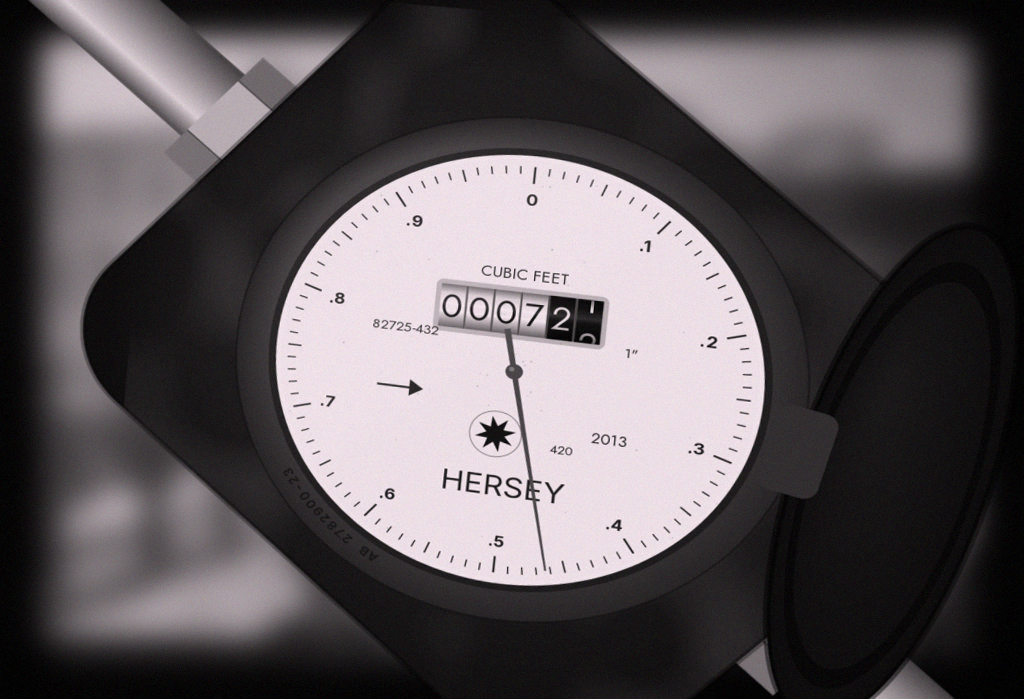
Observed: 721.46 ft³
